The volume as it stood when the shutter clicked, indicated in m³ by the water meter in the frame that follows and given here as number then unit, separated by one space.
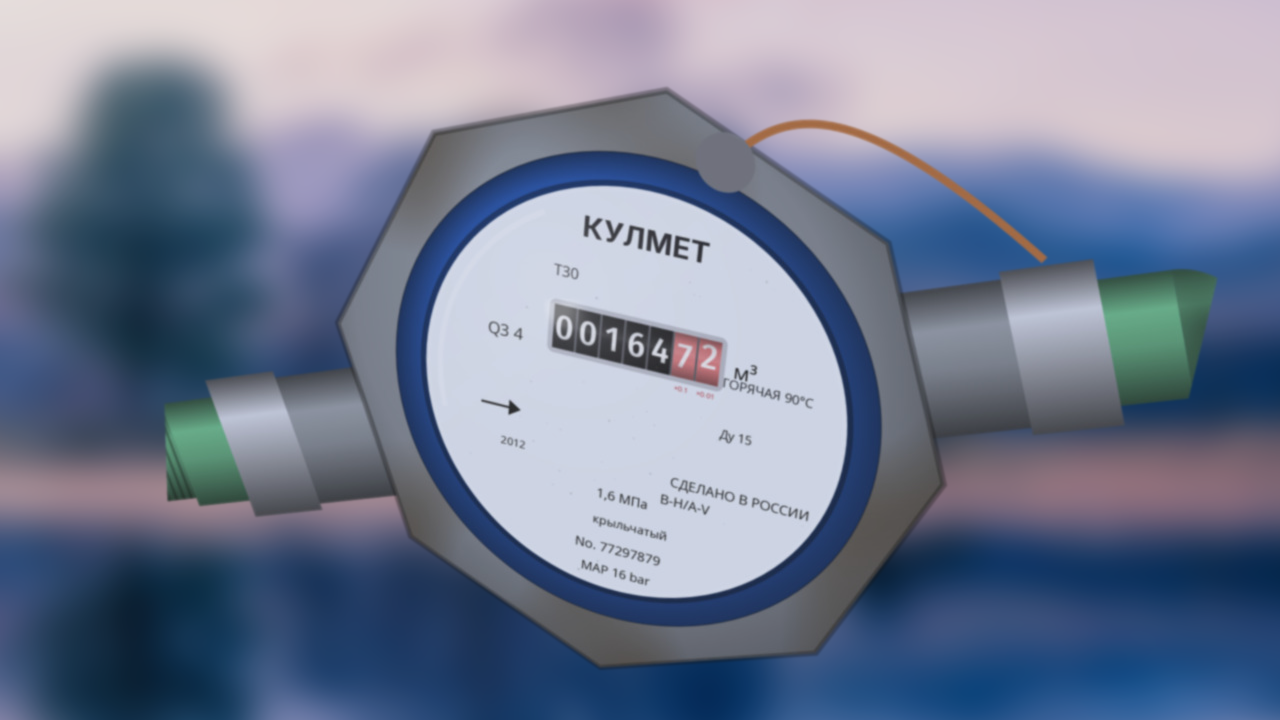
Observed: 164.72 m³
